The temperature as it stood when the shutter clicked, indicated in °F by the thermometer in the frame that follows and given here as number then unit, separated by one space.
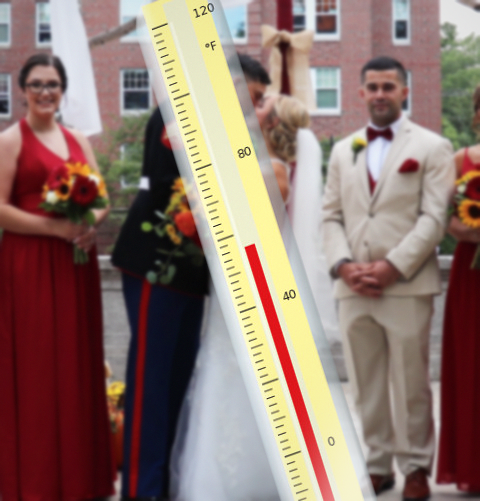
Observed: 56 °F
